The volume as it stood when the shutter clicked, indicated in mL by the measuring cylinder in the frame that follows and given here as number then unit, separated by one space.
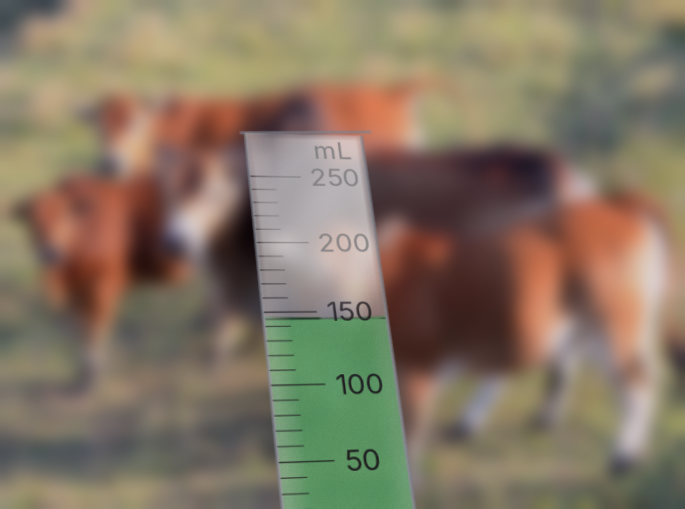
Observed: 145 mL
